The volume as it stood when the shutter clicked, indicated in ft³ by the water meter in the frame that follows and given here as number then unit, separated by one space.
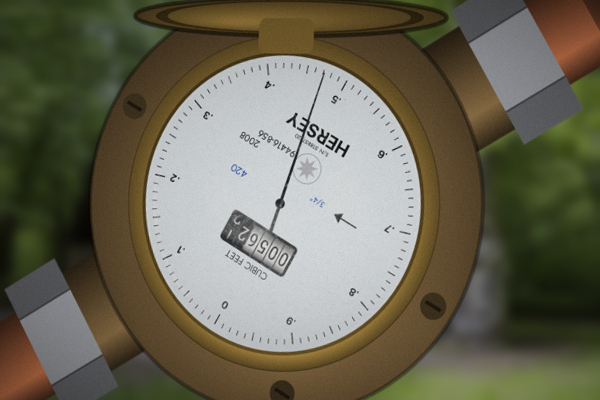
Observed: 5621.47 ft³
